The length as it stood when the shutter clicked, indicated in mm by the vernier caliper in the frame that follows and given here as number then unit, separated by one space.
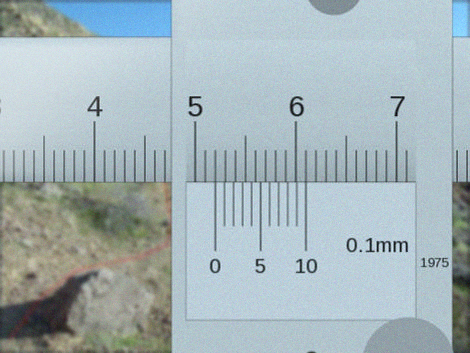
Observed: 52.0 mm
